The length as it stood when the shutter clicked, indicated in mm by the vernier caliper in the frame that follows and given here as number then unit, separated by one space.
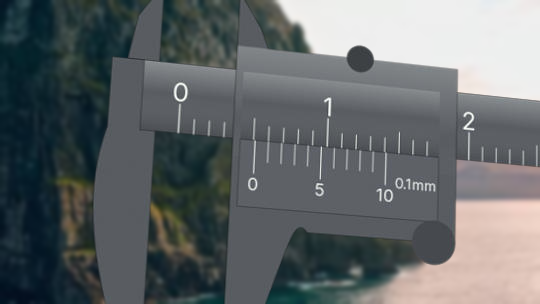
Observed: 5.1 mm
